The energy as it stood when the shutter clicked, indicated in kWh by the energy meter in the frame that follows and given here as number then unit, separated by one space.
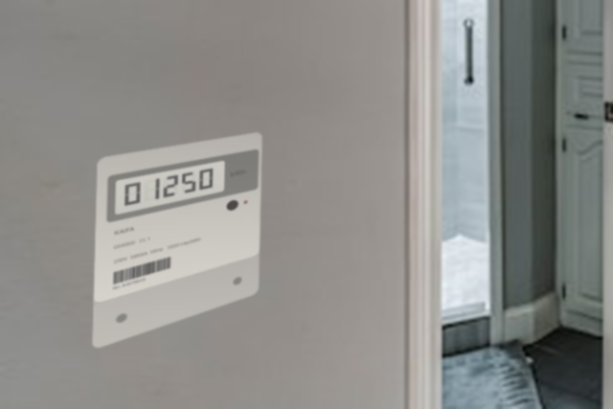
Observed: 1250 kWh
